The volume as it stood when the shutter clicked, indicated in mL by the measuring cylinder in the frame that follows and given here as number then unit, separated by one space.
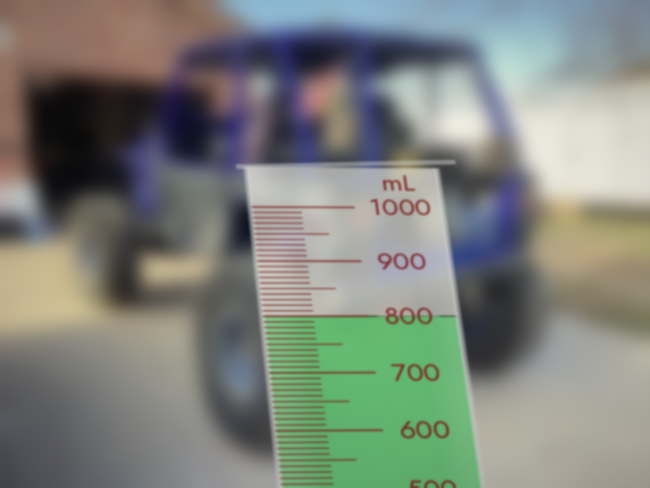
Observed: 800 mL
